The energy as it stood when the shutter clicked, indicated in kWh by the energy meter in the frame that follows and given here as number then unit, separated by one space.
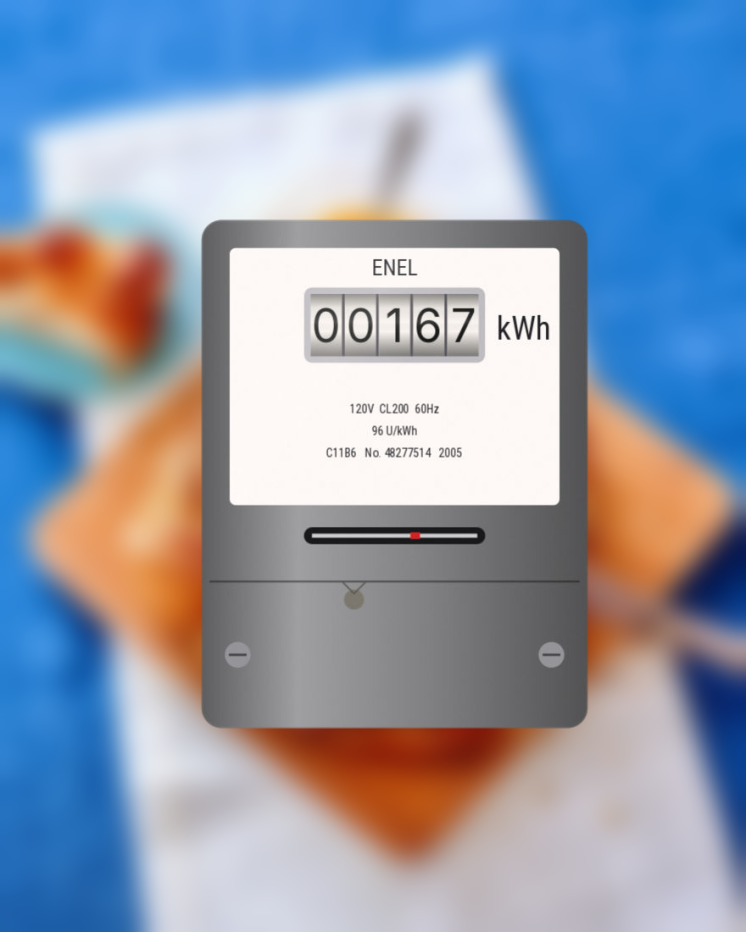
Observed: 167 kWh
